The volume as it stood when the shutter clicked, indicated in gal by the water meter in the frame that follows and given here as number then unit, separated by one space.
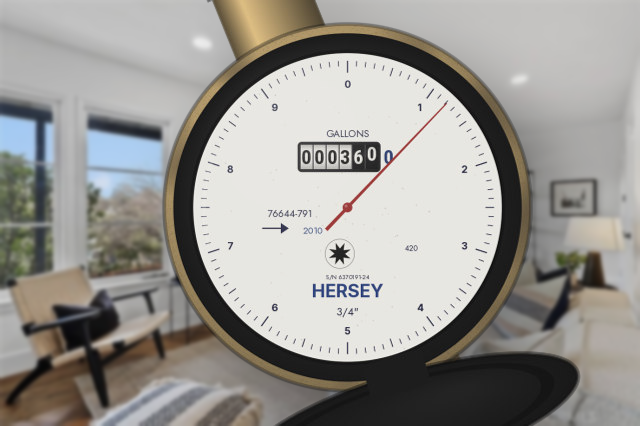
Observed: 3601.2 gal
